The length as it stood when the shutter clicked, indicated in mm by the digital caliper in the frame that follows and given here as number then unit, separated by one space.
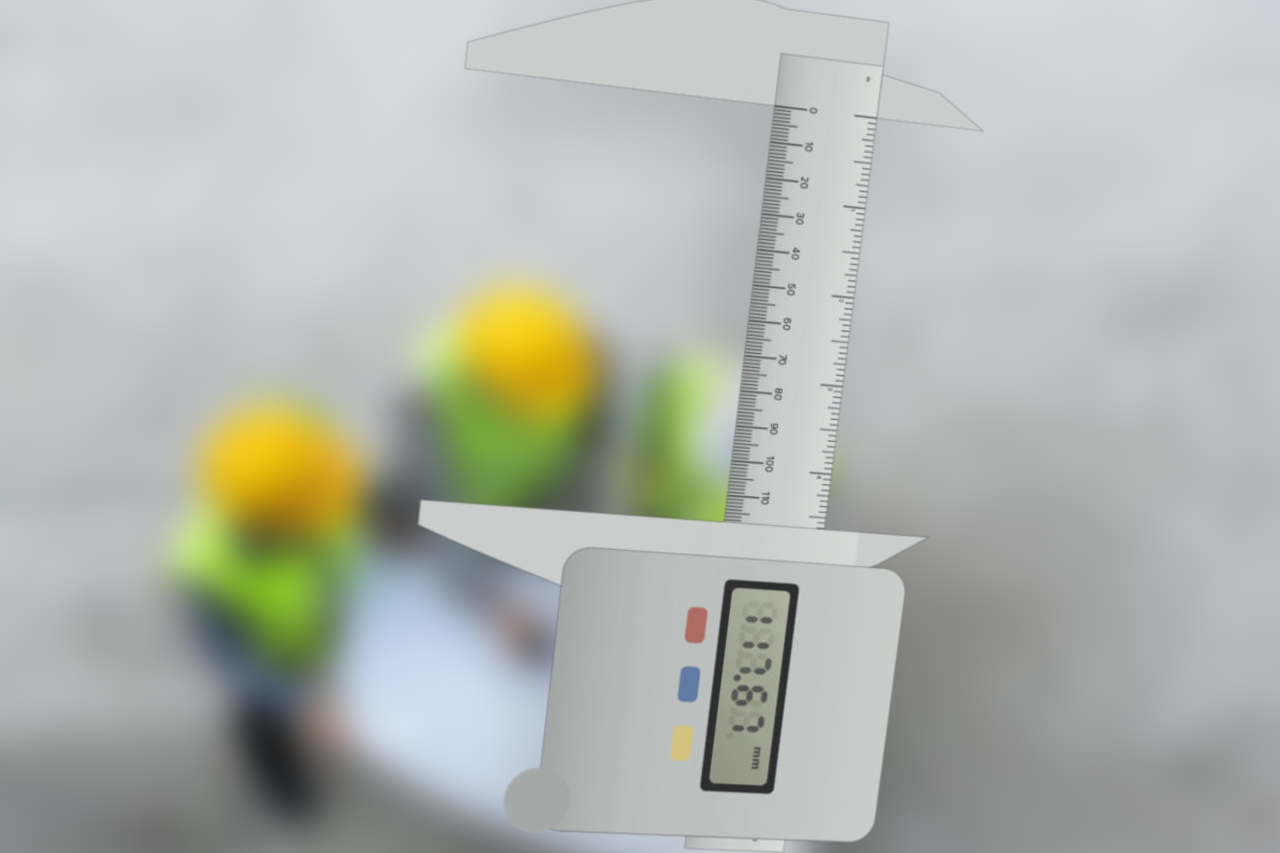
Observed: 117.67 mm
